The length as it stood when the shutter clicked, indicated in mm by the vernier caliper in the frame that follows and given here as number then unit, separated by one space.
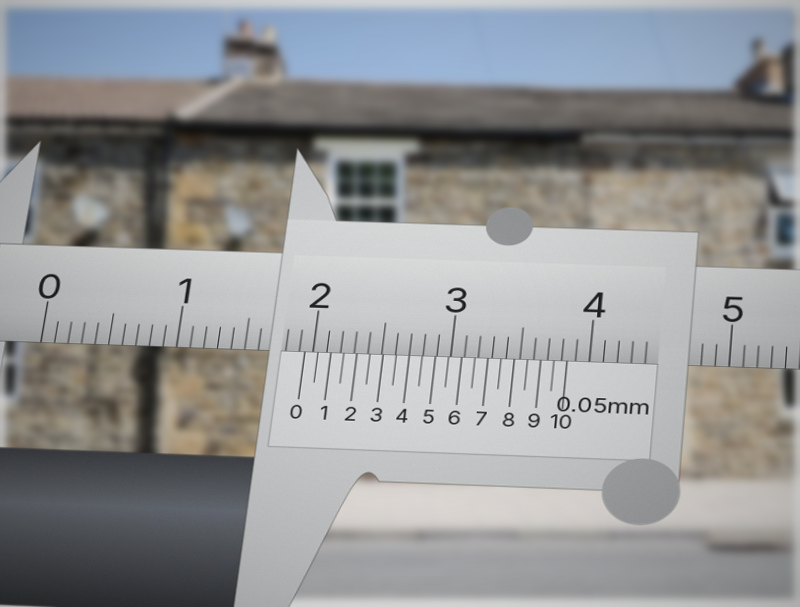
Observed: 19.4 mm
